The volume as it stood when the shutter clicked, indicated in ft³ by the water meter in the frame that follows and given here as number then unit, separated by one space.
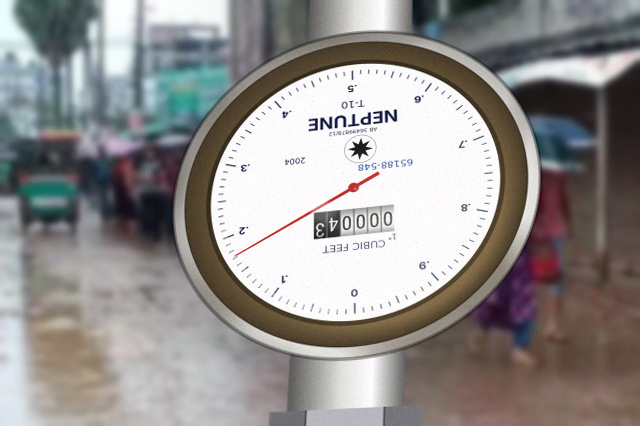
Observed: 43.17 ft³
